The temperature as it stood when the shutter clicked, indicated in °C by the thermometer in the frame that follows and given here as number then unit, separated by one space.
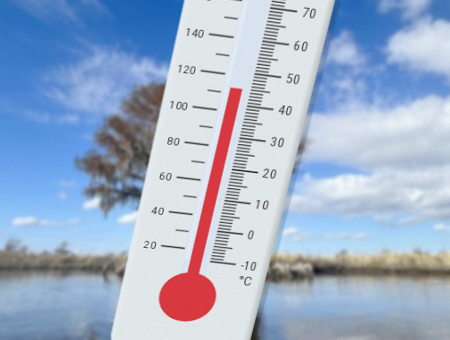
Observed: 45 °C
